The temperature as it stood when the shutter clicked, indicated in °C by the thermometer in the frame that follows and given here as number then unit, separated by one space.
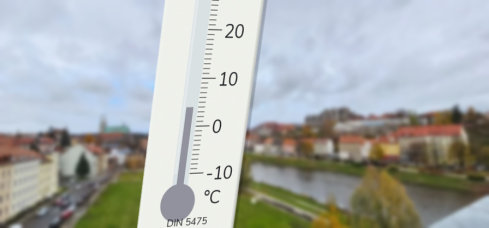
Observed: 4 °C
